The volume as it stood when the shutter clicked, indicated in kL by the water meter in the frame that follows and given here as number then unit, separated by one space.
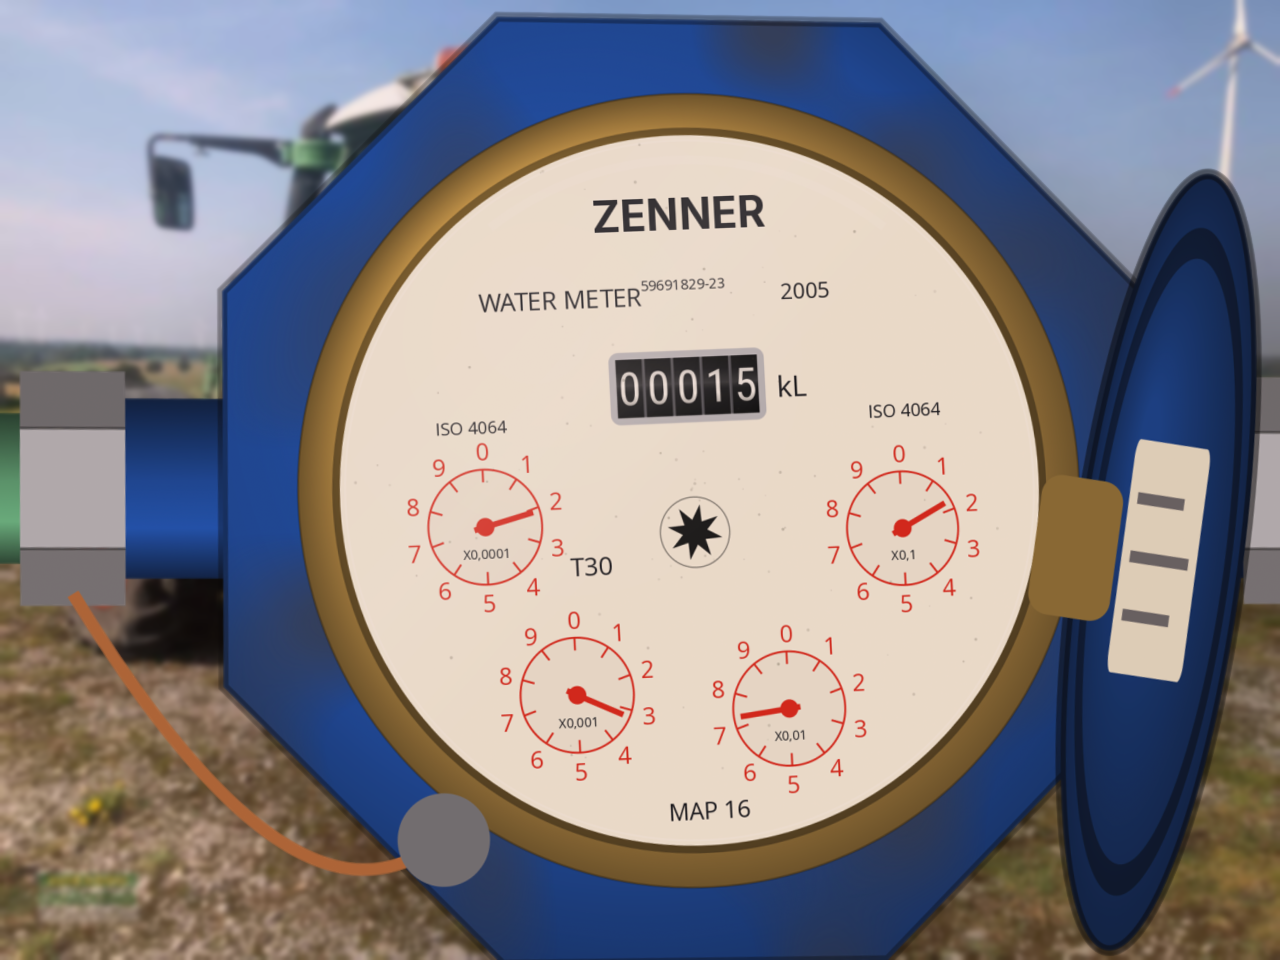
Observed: 15.1732 kL
